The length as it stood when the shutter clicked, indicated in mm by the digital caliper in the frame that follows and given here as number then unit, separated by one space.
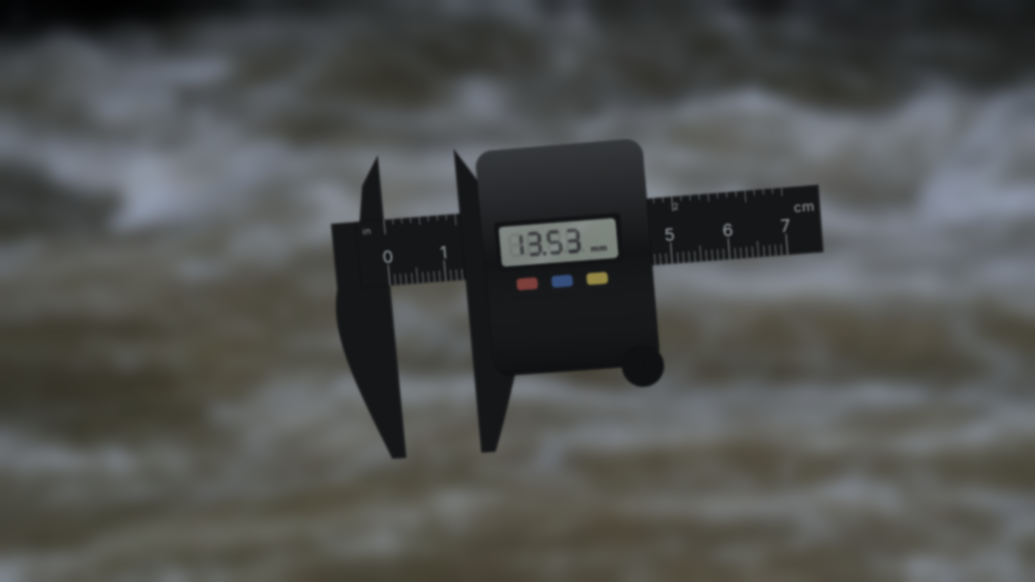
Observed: 13.53 mm
